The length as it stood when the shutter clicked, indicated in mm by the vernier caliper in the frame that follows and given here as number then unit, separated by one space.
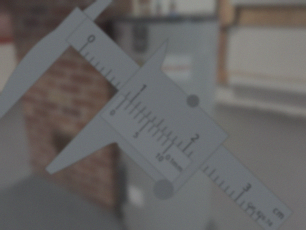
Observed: 9.2 mm
